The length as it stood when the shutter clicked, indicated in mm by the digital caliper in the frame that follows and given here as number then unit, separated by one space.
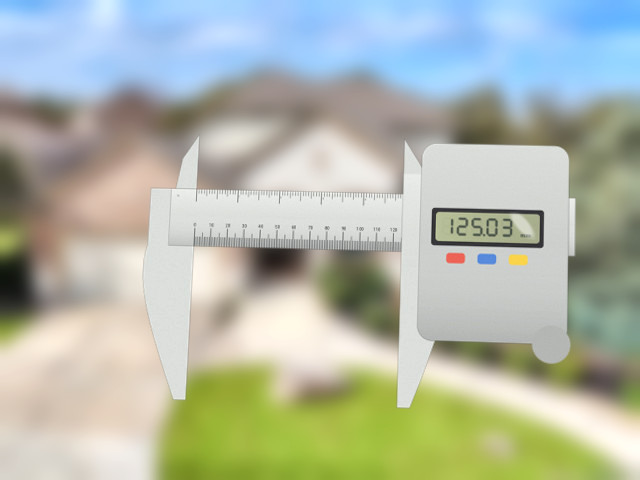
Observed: 125.03 mm
